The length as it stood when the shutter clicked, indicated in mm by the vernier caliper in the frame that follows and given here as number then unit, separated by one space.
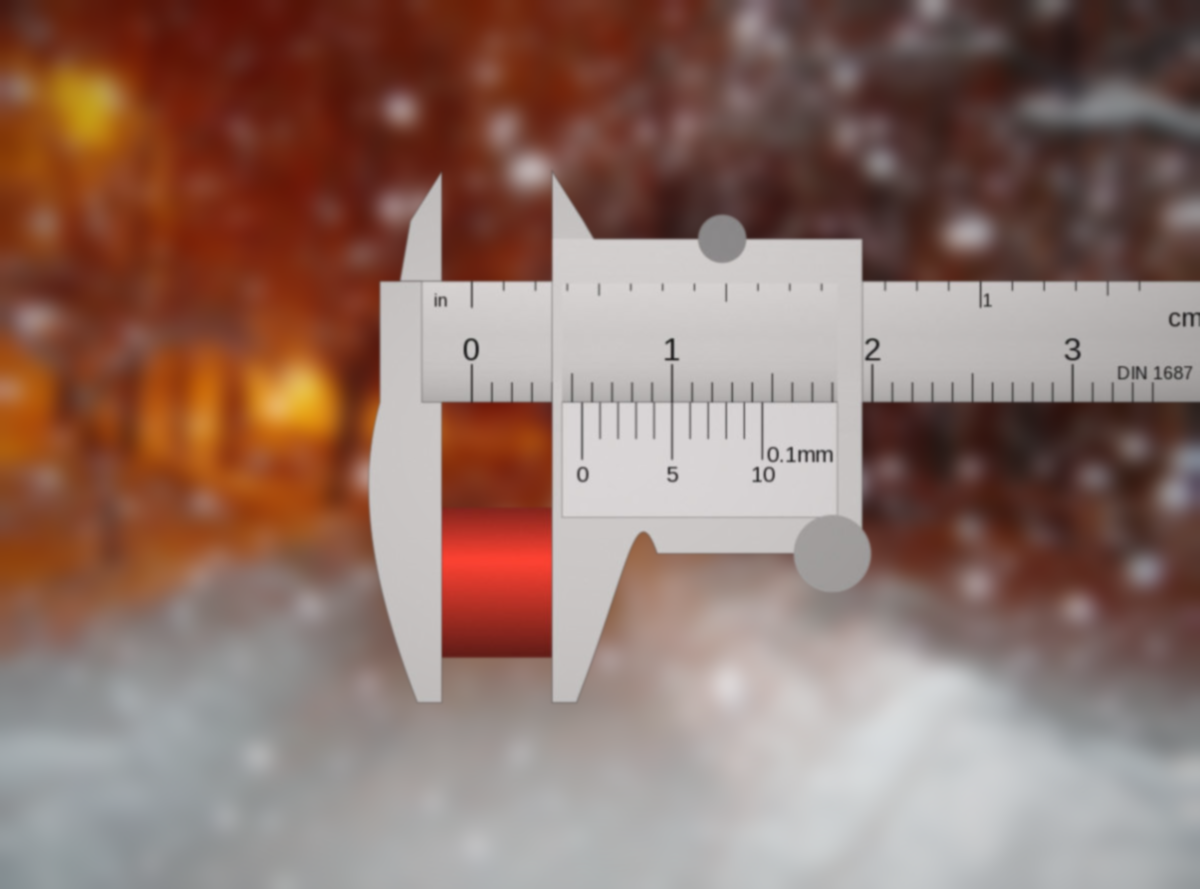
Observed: 5.5 mm
